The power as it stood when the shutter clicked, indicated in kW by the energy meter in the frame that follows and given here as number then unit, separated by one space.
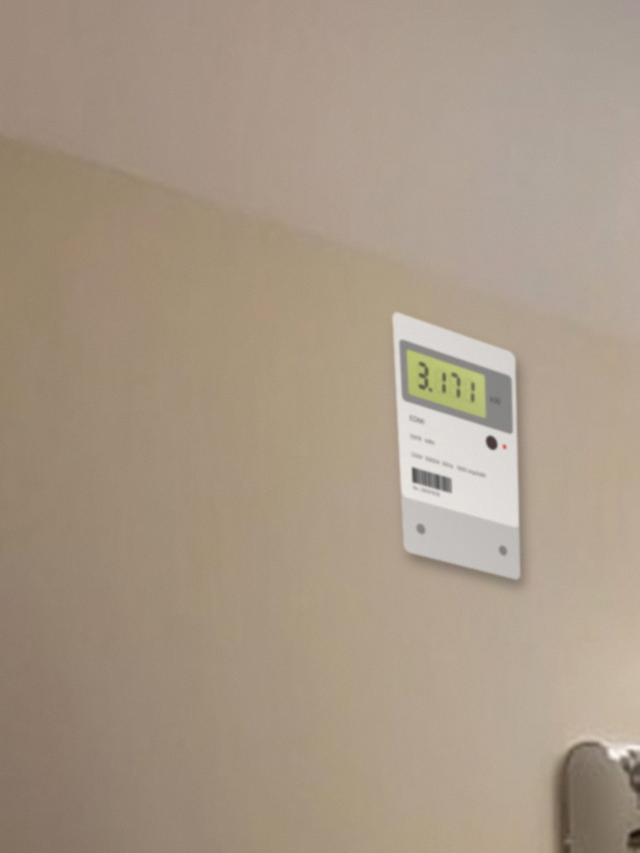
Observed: 3.171 kW
